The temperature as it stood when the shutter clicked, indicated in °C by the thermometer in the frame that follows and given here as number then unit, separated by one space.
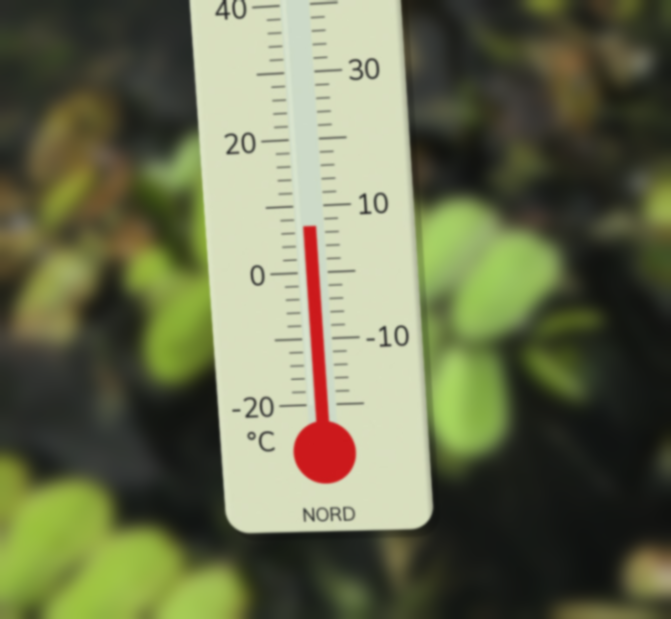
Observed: 7 °C
